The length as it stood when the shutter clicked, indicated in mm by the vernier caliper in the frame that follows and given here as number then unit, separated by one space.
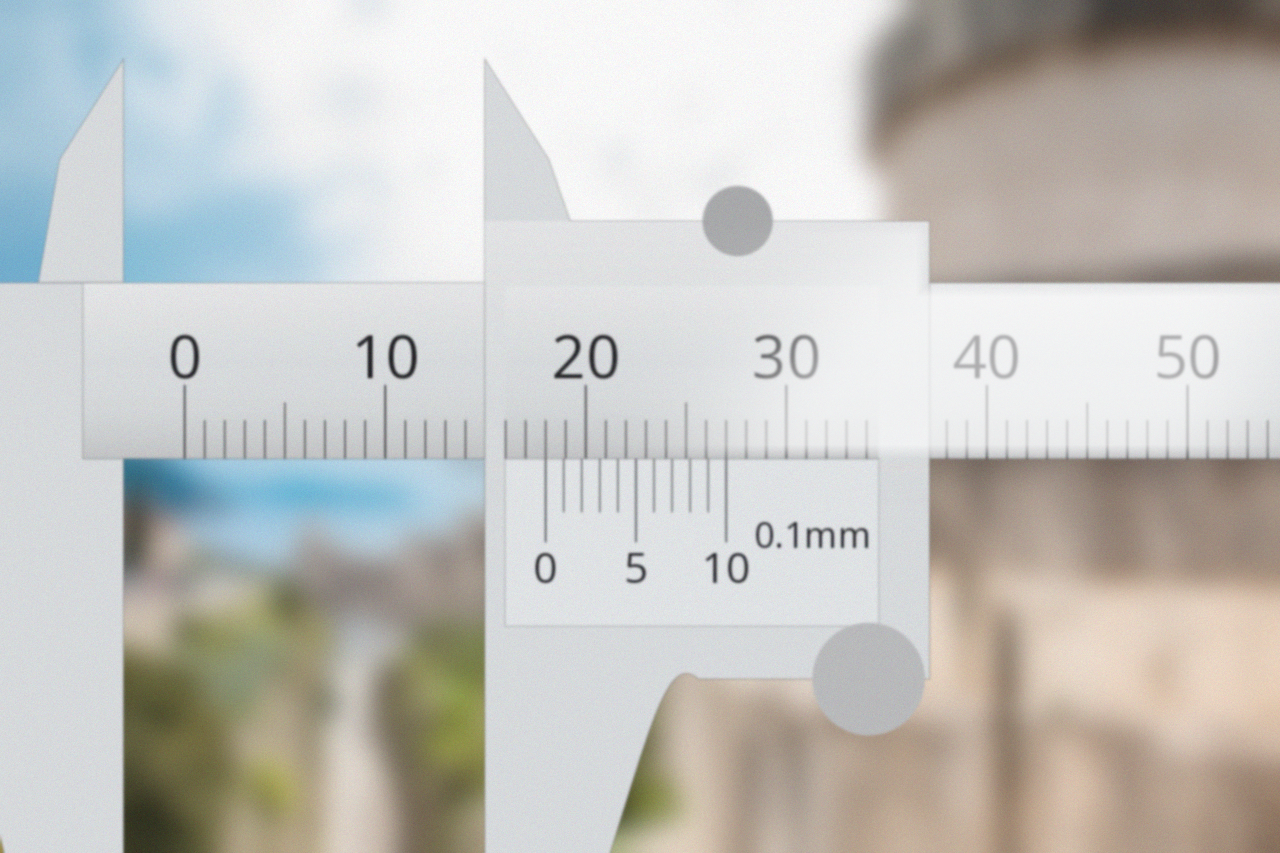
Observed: 18.0 mm
